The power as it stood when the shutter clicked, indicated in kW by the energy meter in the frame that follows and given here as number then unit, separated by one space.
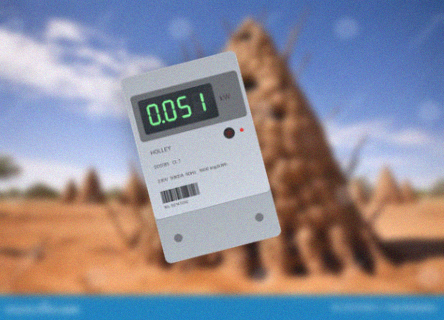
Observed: 0.051 kW
